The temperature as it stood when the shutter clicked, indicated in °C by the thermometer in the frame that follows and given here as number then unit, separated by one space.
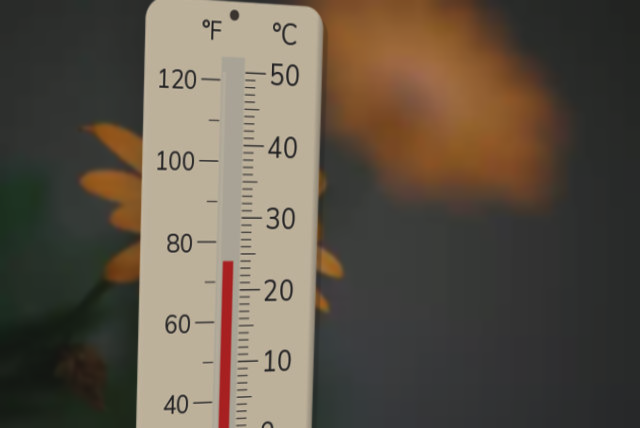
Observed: 24 °C
